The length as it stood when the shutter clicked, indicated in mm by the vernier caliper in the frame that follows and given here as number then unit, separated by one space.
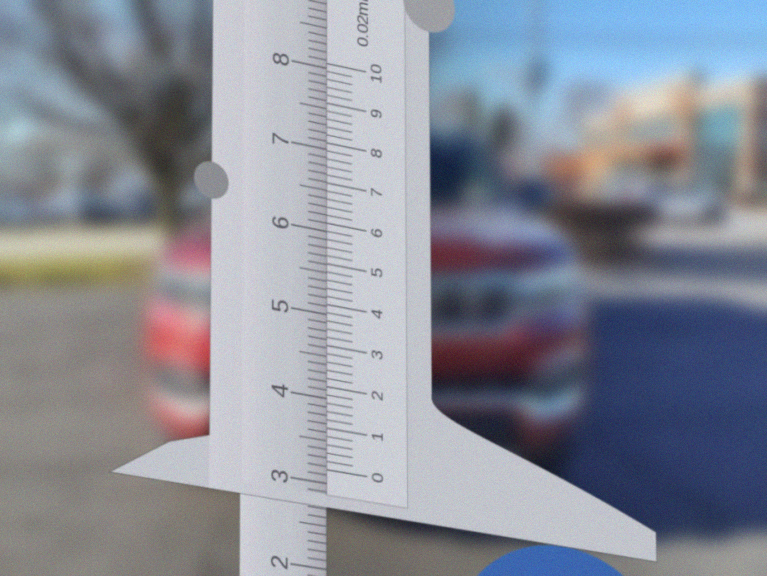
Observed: 31.6 mm
